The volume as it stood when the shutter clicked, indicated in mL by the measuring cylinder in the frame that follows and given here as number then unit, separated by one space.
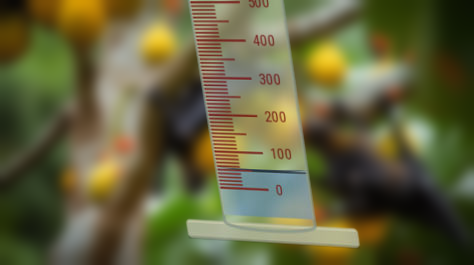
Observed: 50 mL
